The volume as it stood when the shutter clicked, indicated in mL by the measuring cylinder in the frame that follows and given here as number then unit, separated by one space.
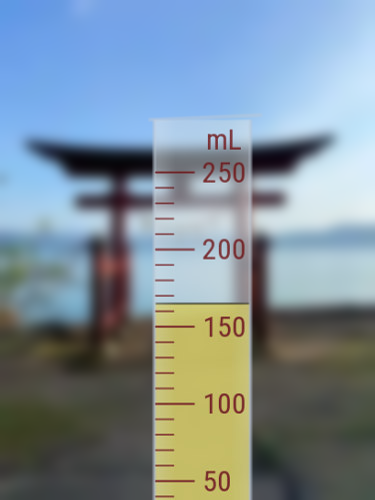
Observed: 165 mL
